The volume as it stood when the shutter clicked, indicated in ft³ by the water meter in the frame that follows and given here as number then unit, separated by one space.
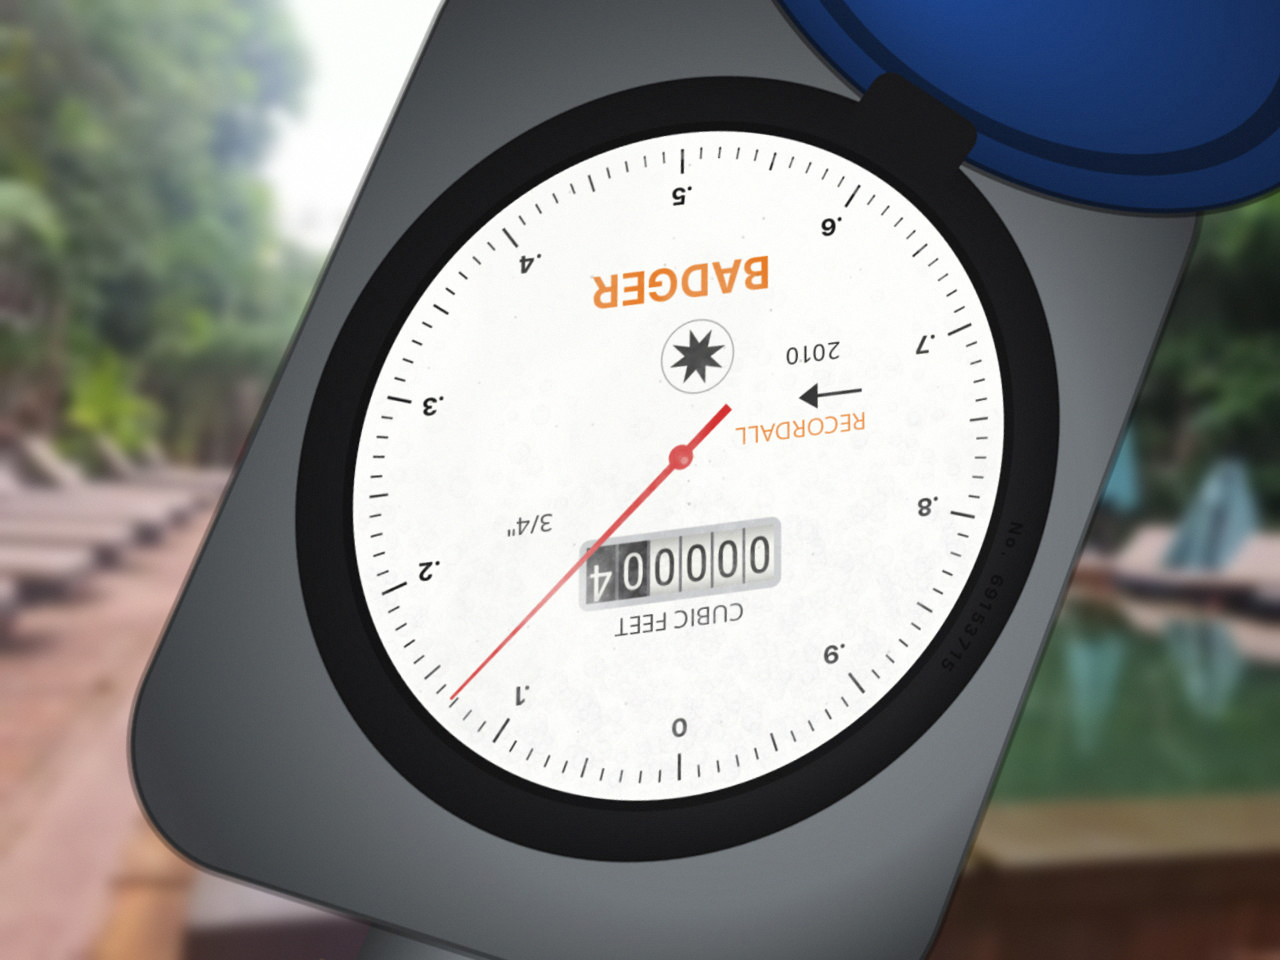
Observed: 4.13 ft³
